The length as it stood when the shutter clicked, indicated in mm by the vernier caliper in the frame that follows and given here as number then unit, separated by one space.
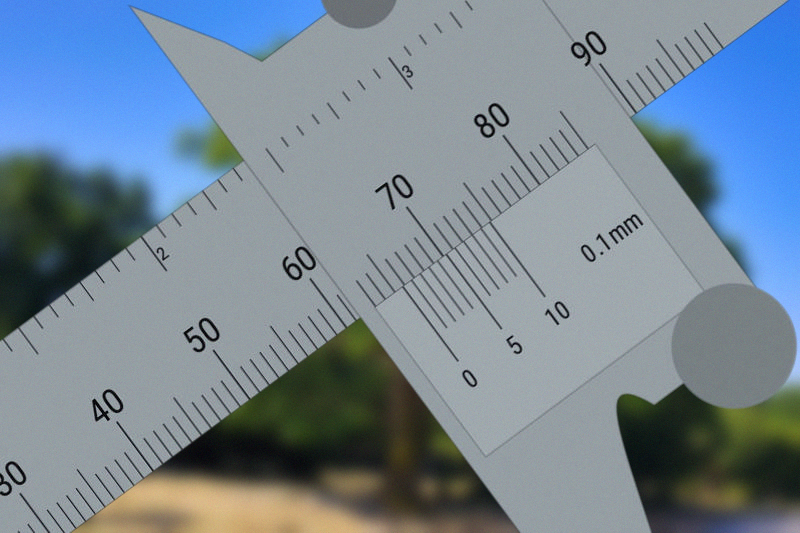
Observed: 65.8 mm
